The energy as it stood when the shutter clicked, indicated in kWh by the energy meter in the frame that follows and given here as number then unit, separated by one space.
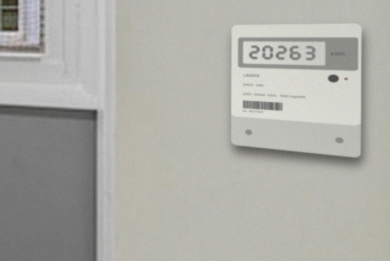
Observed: 20263 kWh
